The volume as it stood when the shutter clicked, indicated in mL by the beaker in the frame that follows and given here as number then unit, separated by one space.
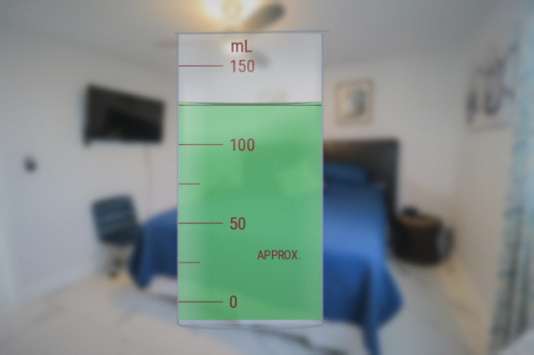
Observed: 125 mL
